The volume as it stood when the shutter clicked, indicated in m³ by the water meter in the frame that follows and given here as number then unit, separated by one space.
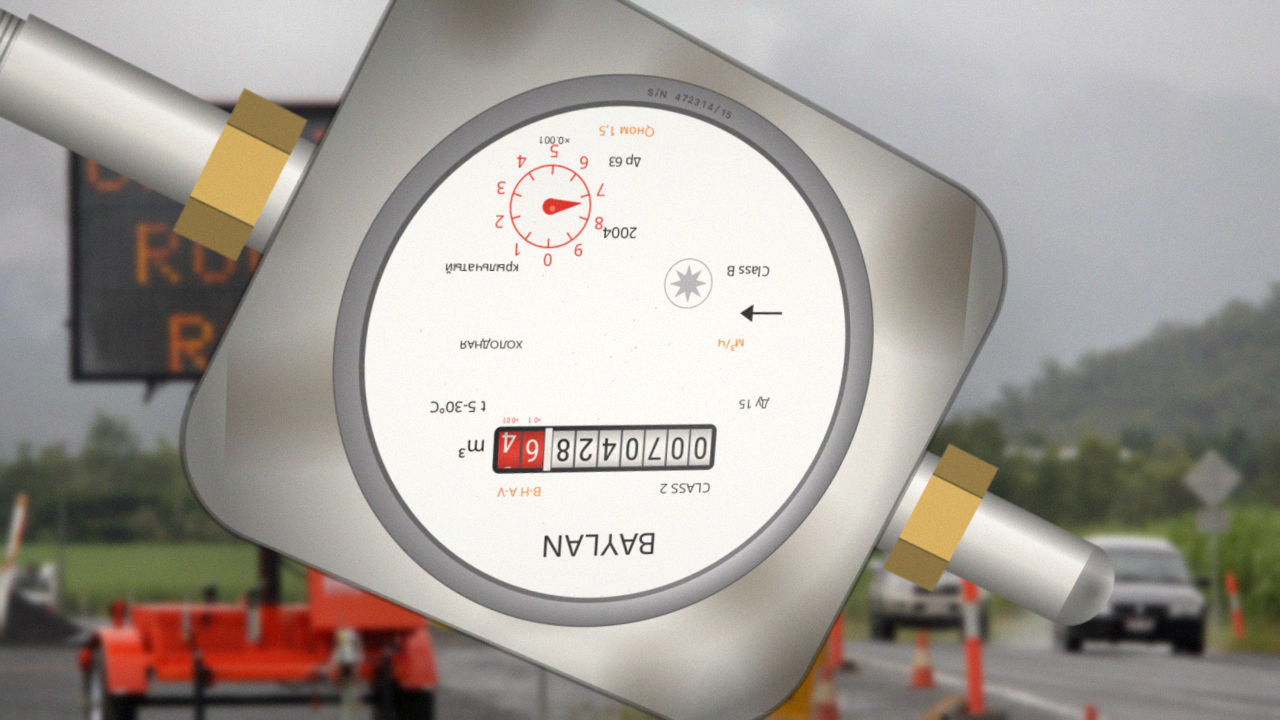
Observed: 70428.637 m³
